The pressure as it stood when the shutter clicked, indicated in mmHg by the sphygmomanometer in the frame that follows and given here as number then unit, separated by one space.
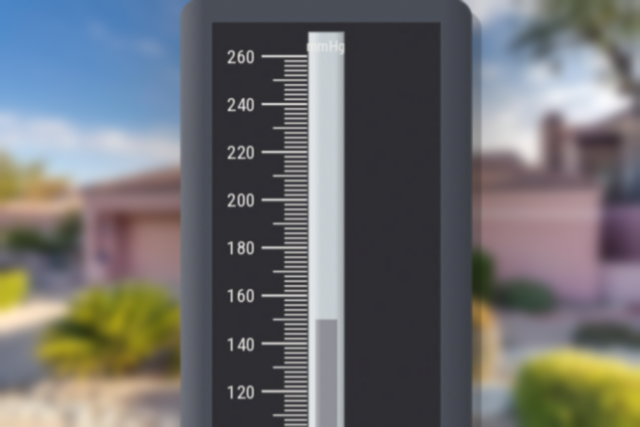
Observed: 150 mmHg
